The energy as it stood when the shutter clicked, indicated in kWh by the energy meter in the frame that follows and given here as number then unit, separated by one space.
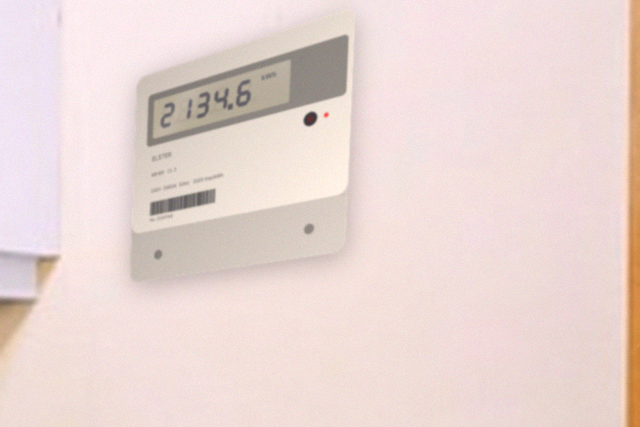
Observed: 2134.6 kWh
